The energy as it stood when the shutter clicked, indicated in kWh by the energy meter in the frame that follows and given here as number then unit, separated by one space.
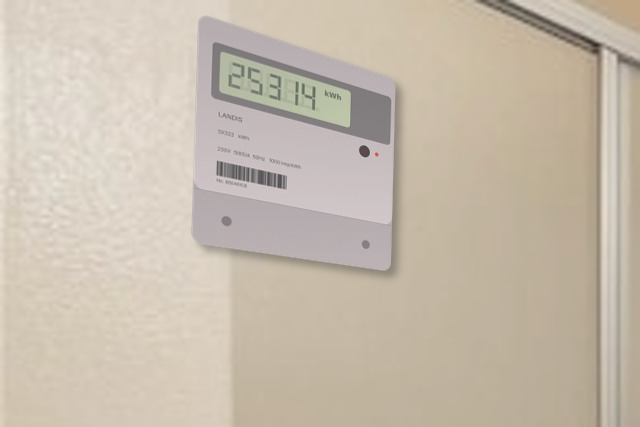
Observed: 25314 kWh
